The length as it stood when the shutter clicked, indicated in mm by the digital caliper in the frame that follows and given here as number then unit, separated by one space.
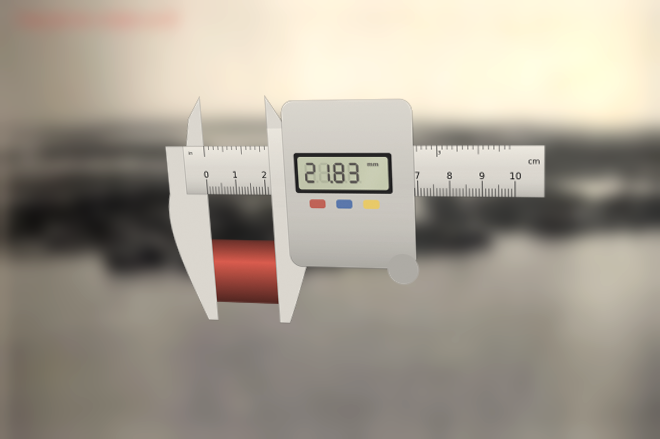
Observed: 21.83 mm
